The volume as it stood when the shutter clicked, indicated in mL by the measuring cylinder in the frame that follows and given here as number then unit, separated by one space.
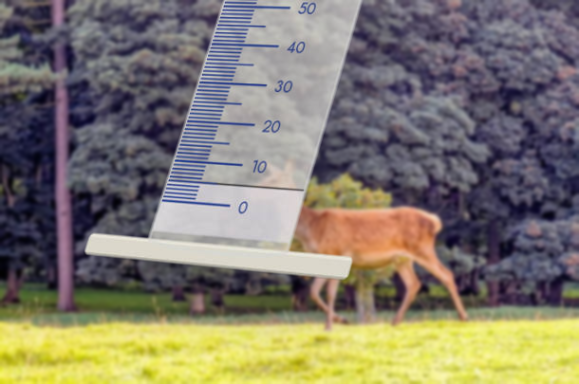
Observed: 5 mL
